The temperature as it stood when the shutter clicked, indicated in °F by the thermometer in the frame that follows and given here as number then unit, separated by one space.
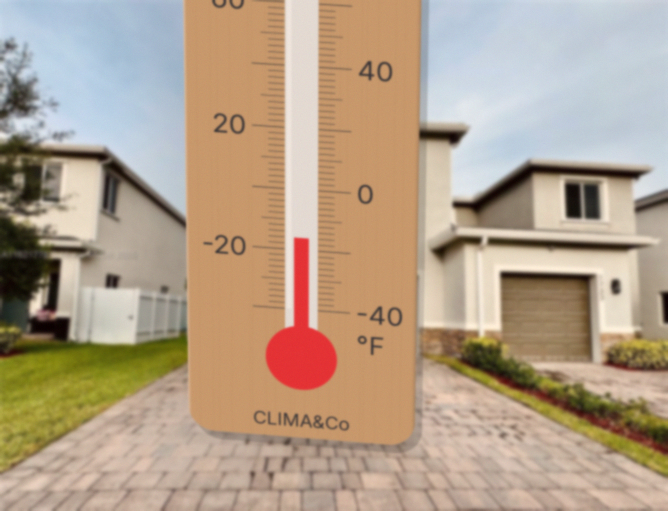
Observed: -16 °F
